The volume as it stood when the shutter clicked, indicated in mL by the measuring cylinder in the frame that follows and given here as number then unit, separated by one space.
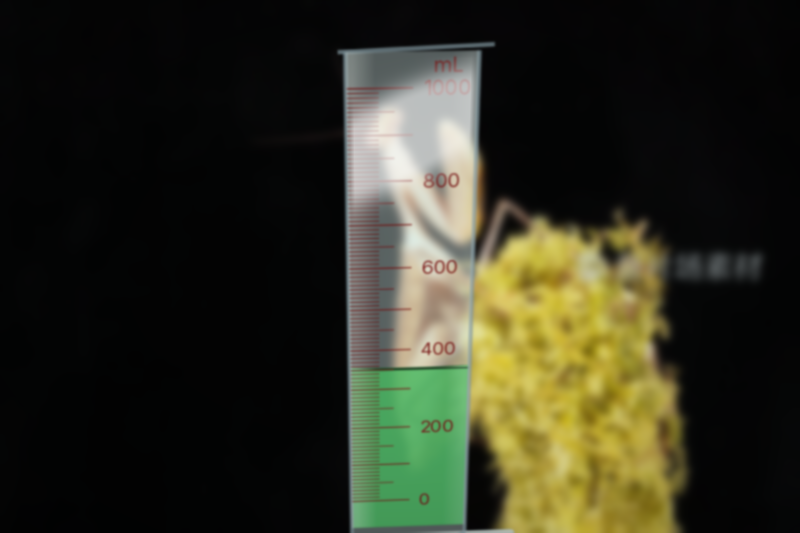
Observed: 350 mL
